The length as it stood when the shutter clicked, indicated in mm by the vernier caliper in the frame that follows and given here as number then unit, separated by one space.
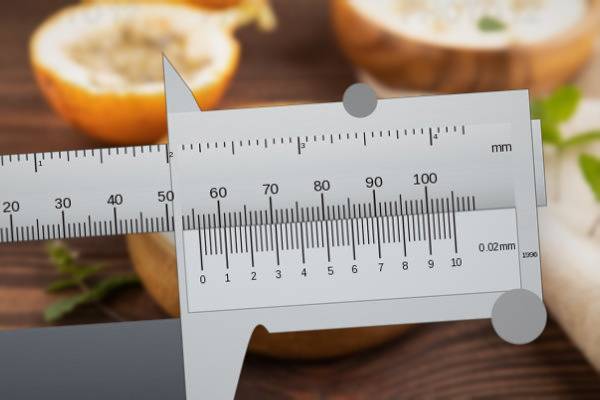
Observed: 56.0 mm
